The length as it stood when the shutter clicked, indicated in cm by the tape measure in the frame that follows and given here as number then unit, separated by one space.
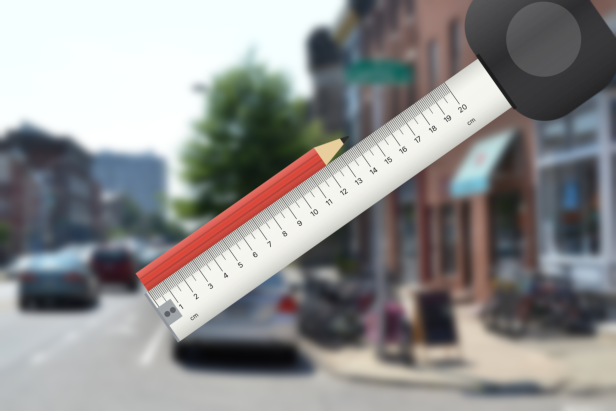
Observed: 14 cm
